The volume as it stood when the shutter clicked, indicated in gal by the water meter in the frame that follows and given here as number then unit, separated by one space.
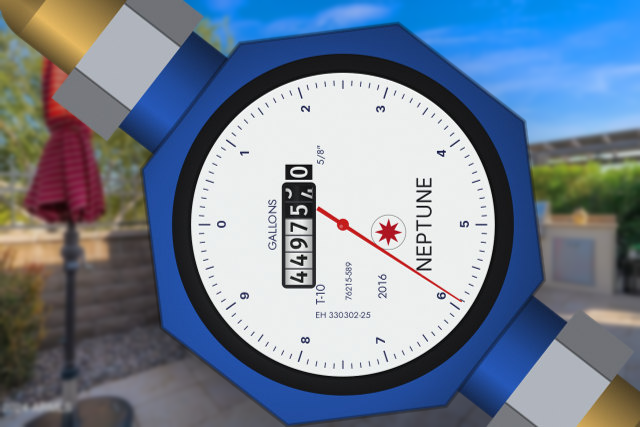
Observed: 4497535.9 gal
